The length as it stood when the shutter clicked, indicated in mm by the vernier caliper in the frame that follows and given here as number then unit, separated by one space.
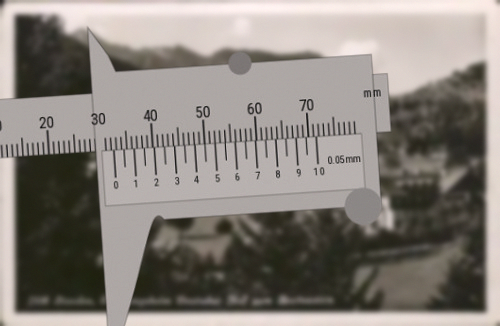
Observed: 32.5 mm
